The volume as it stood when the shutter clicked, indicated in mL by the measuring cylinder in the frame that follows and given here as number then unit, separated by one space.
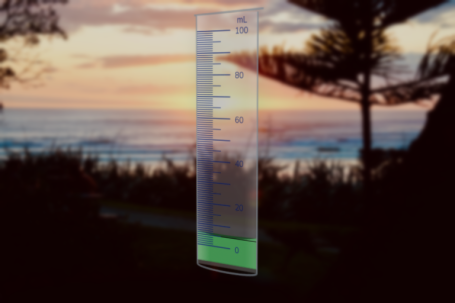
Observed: 5 mL
